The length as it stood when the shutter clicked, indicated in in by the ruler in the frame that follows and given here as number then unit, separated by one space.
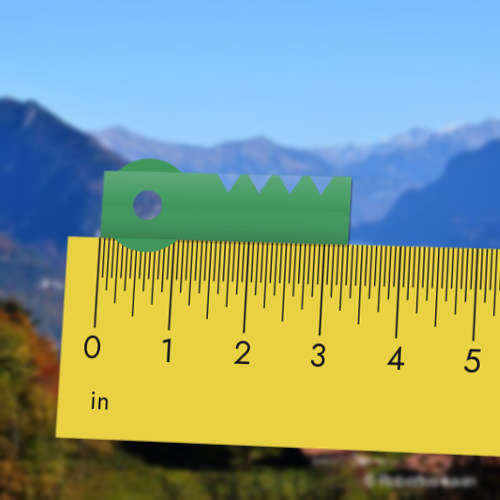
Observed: 3.3125 in
